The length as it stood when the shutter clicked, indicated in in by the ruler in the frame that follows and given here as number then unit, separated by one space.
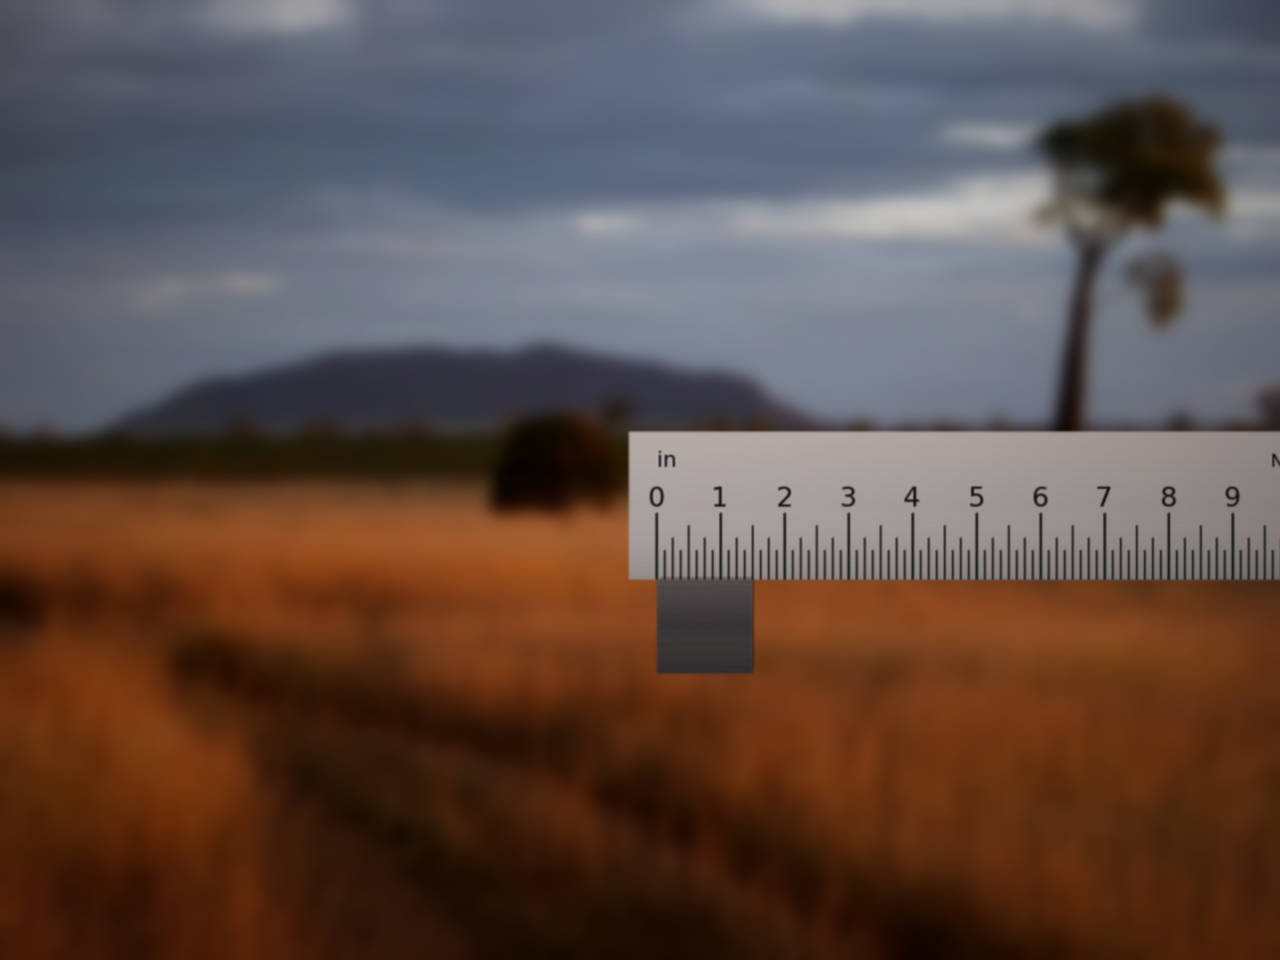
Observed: 1.5 in
